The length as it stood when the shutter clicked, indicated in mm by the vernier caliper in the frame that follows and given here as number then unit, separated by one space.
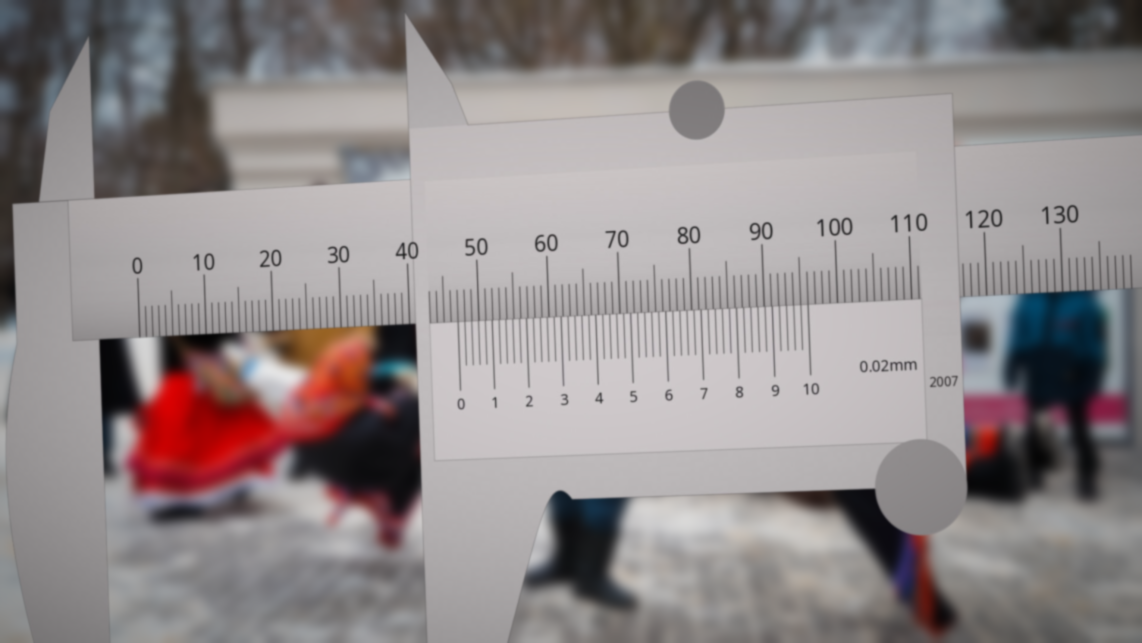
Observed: 47.0 mm
